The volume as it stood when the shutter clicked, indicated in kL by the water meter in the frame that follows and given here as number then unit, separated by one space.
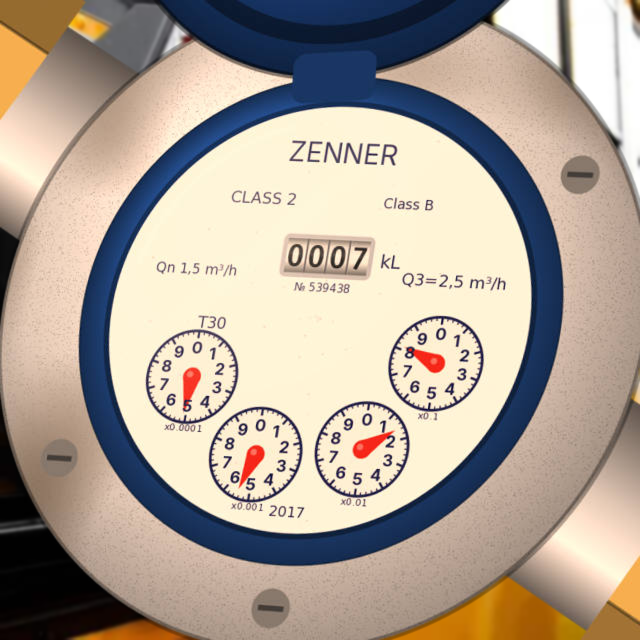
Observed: 7.8155 kL
